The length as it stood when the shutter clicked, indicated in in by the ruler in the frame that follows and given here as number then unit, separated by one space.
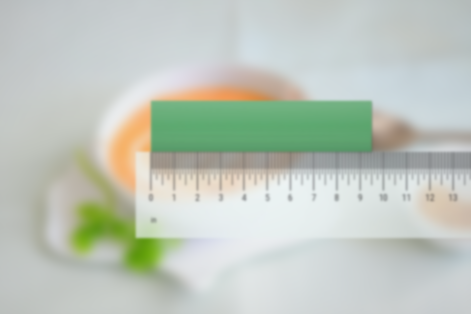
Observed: 9.5 in
